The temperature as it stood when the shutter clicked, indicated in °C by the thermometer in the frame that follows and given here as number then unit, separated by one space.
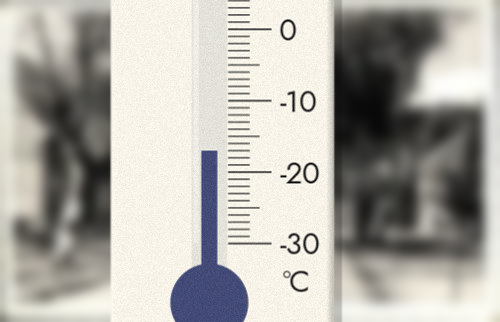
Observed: -17 °C
